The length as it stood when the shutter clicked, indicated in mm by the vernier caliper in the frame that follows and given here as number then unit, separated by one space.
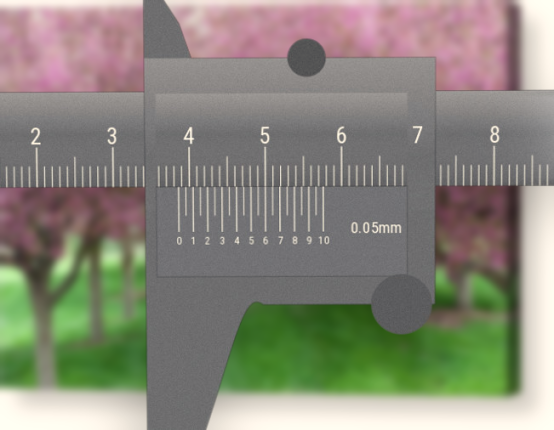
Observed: 38.6 mm
